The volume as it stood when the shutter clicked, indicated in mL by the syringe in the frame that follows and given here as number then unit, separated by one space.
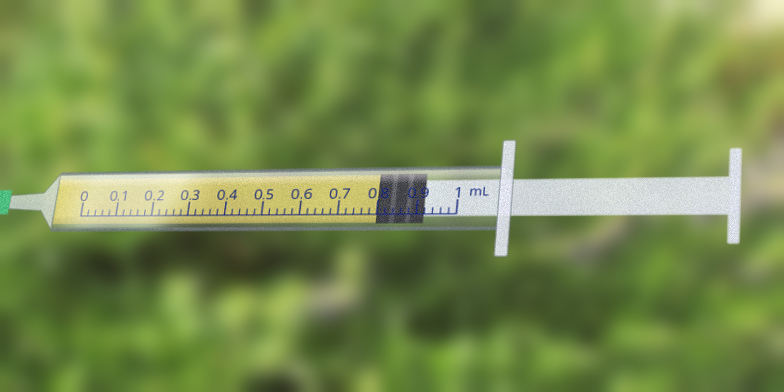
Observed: 0.8 mL
